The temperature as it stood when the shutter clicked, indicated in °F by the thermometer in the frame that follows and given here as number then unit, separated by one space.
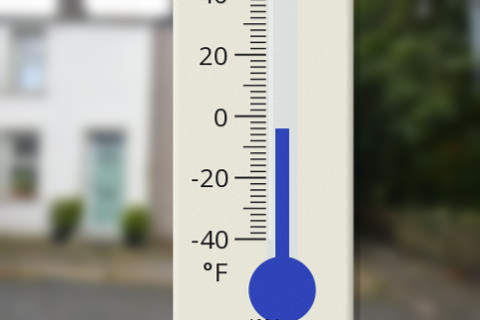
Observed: -4 °F
